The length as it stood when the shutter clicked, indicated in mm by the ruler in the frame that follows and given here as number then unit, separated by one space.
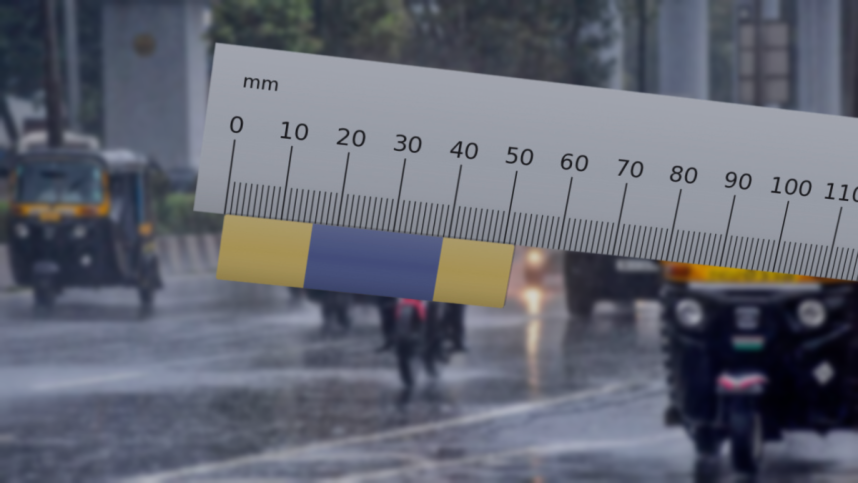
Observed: 52 mm
